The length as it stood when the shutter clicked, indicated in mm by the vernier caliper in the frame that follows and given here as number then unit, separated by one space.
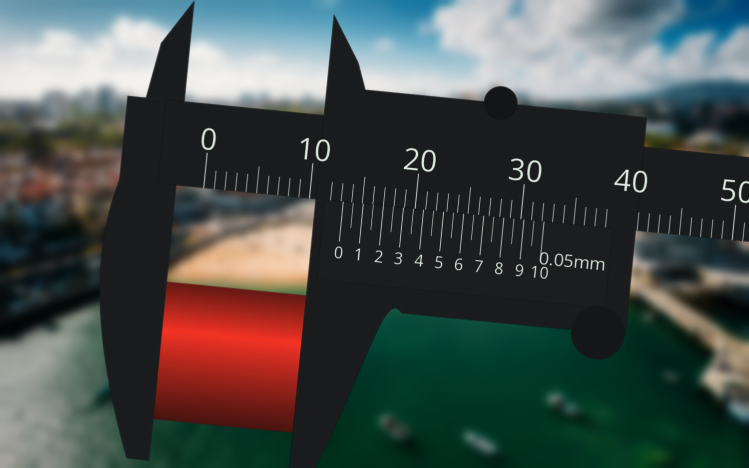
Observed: 13.2 mm
